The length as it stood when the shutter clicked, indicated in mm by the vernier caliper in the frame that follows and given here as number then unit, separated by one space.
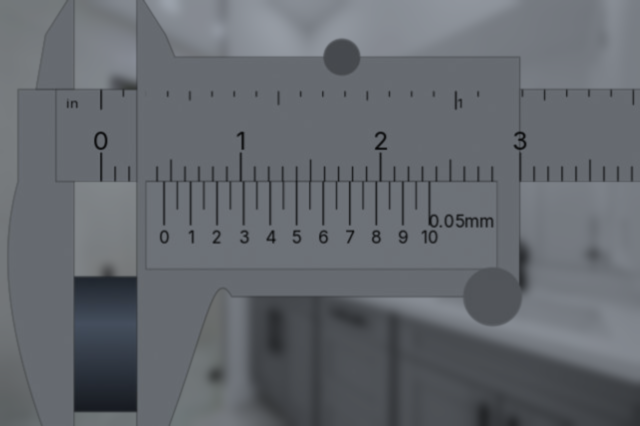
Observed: 4.5 mm
